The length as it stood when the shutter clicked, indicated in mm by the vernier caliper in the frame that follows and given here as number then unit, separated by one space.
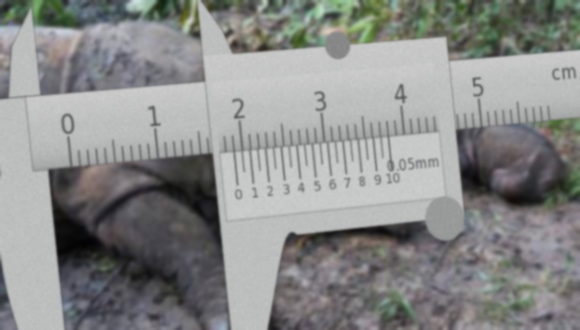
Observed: 19.0 mm
